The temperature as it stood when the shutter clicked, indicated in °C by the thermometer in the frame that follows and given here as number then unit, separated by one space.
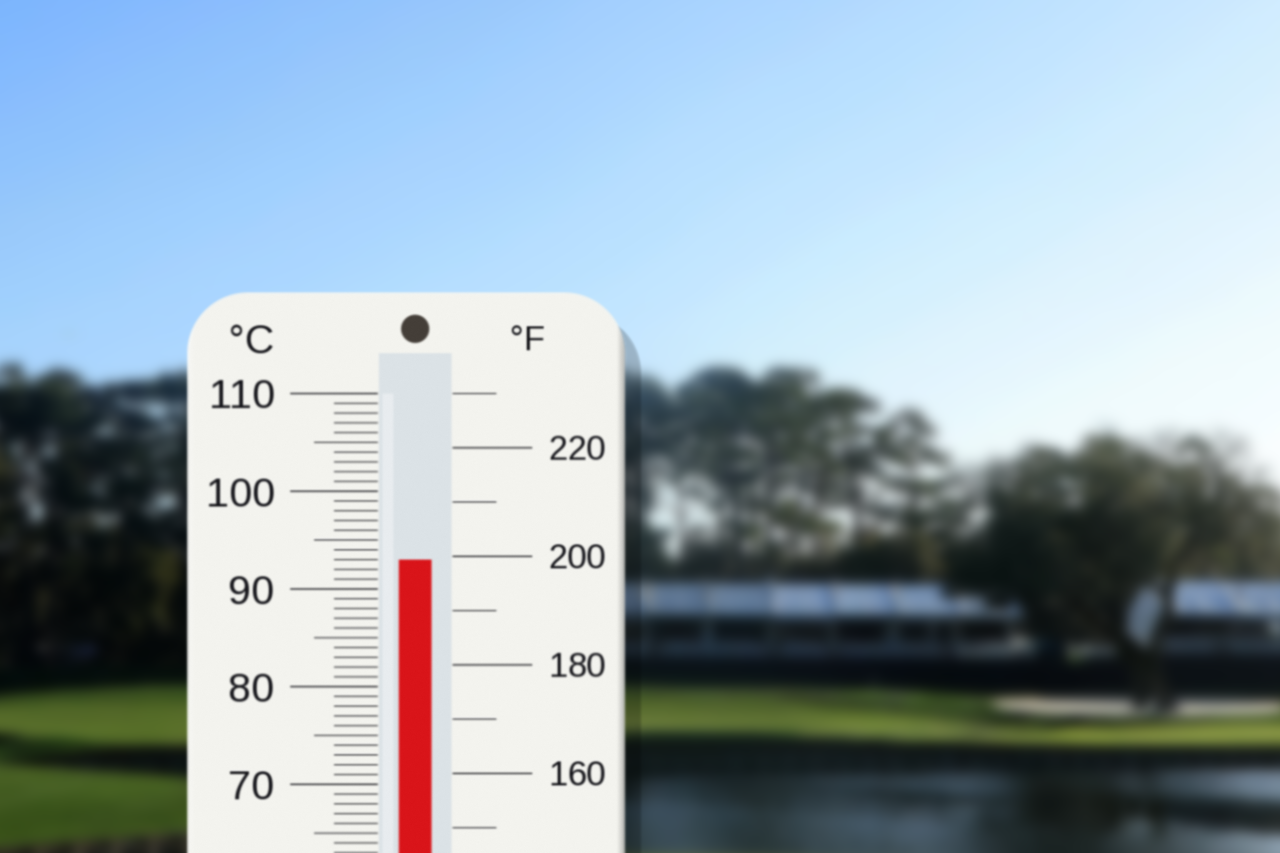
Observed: 93 °C
